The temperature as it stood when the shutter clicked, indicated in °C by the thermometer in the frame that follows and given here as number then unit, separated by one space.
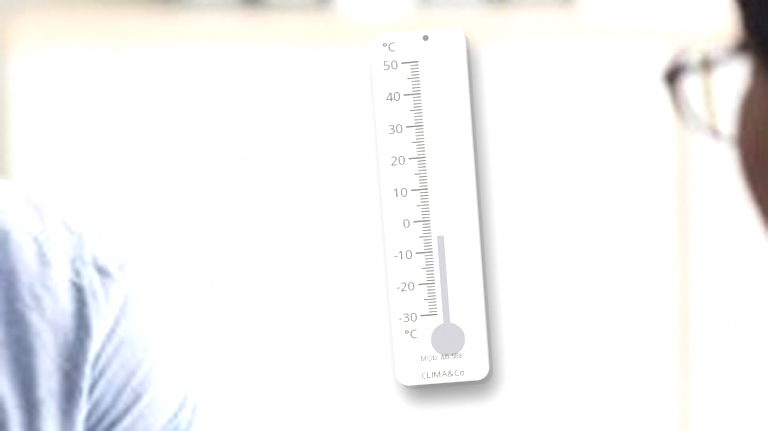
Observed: -5 °C
